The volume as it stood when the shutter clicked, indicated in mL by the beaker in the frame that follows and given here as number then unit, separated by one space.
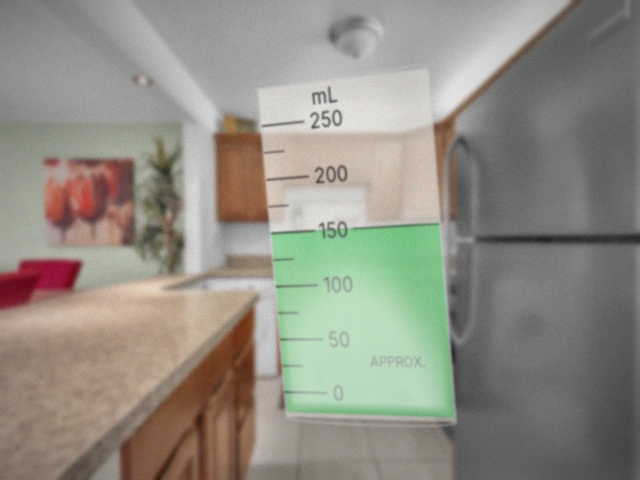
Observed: 150 mL
